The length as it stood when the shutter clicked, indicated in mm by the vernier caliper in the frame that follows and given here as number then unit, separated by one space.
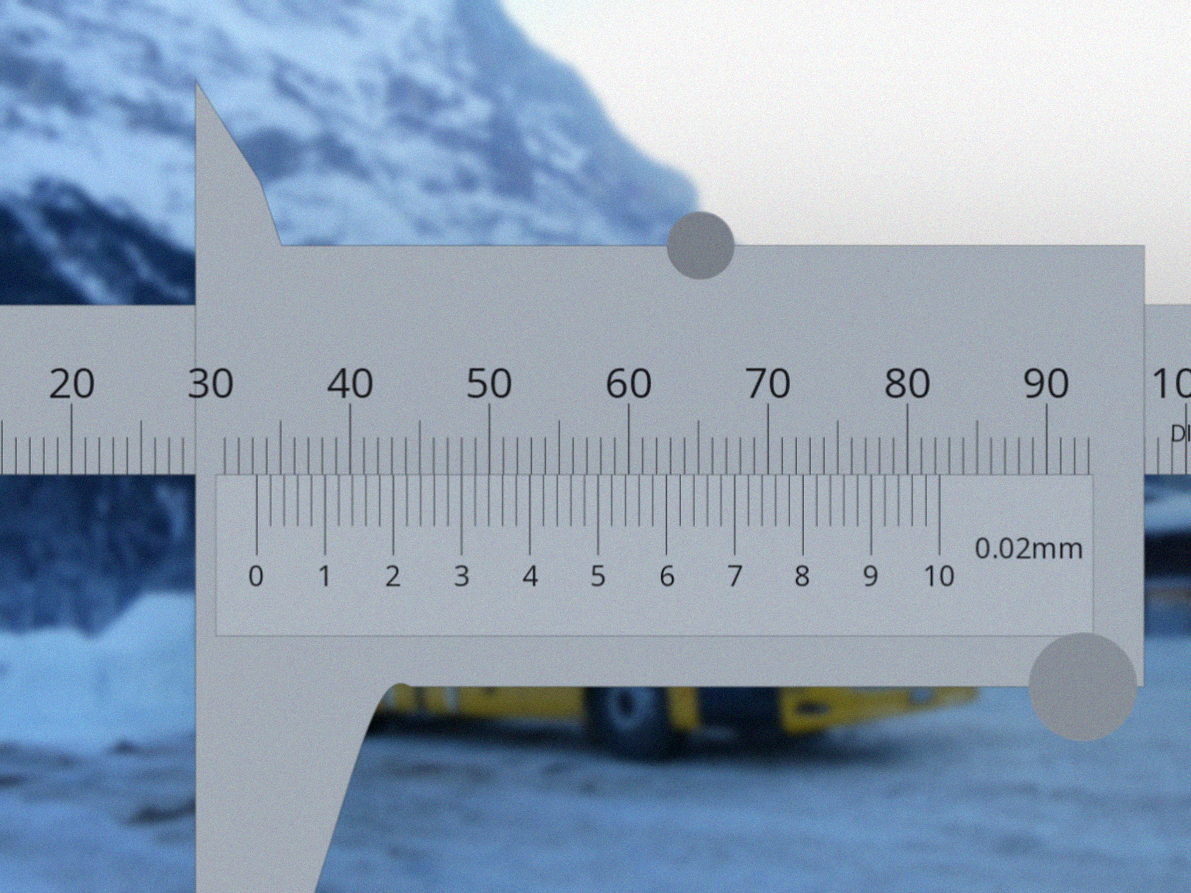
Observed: 33.3 mm
